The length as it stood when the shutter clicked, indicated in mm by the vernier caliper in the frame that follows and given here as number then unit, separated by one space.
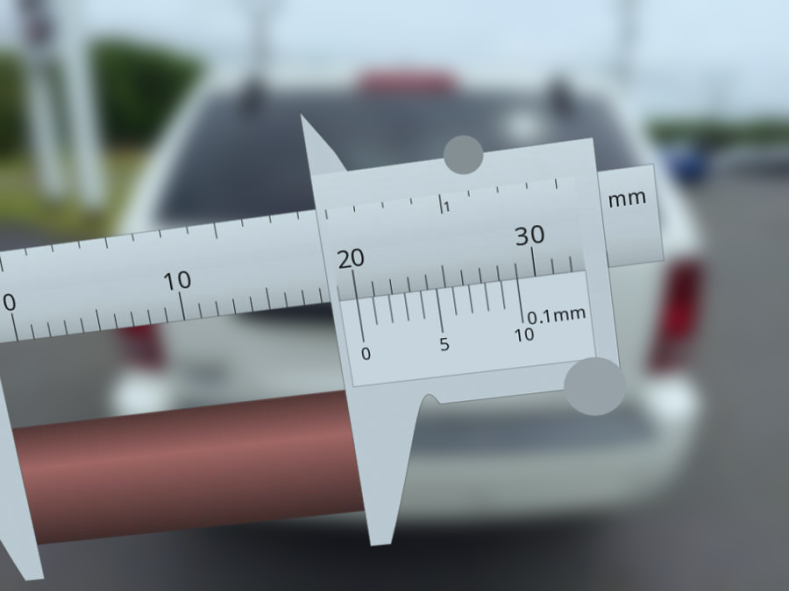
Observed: 20.0 mm
